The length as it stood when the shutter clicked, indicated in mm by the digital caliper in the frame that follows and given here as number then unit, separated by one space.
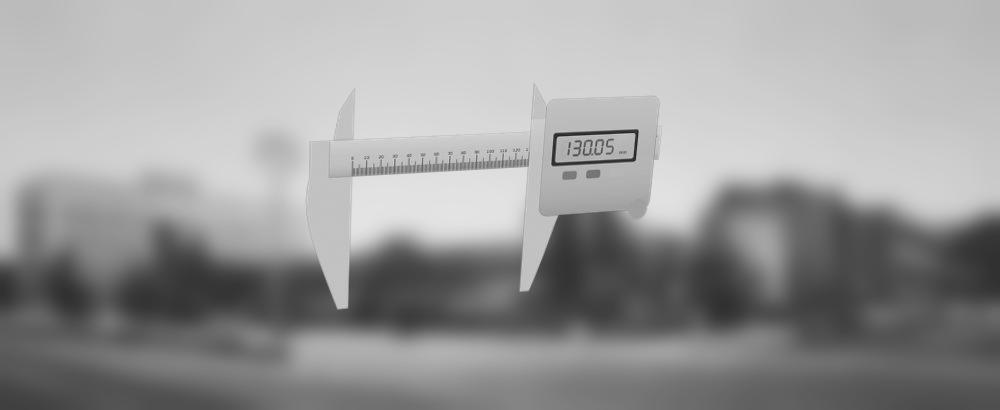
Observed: 130.05 mm
